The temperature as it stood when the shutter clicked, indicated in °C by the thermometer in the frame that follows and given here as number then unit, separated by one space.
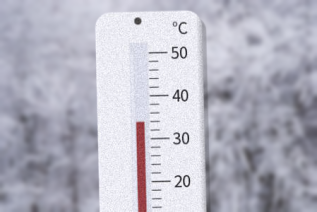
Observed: 34 °C
